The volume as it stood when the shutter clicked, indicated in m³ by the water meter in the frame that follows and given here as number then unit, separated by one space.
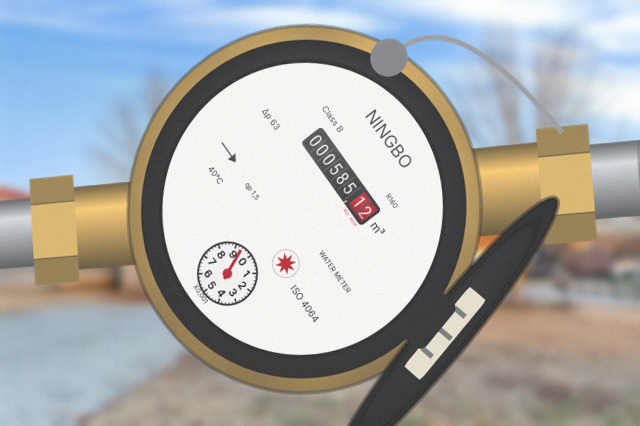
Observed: 585.119 m³
